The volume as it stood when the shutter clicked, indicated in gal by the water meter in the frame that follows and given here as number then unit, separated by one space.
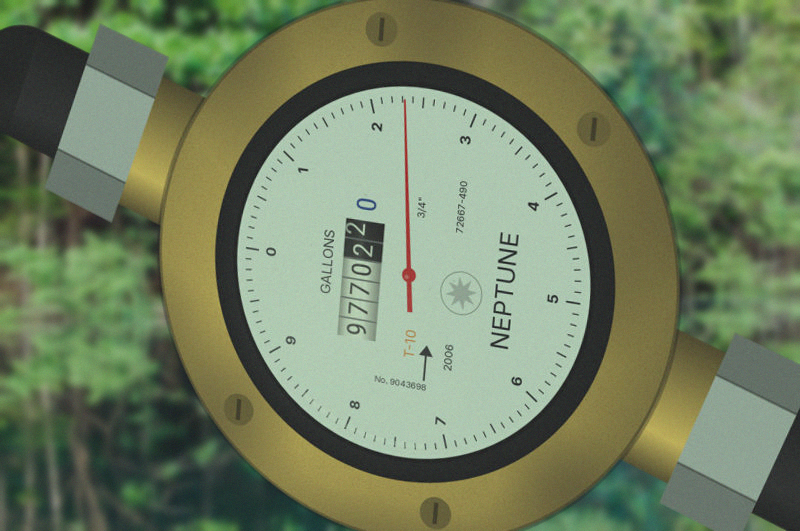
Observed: 9770222.3 gal
